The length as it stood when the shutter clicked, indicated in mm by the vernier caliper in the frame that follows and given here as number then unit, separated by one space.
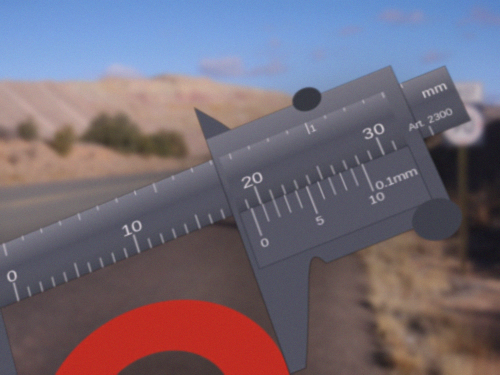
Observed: 19.2 mm
